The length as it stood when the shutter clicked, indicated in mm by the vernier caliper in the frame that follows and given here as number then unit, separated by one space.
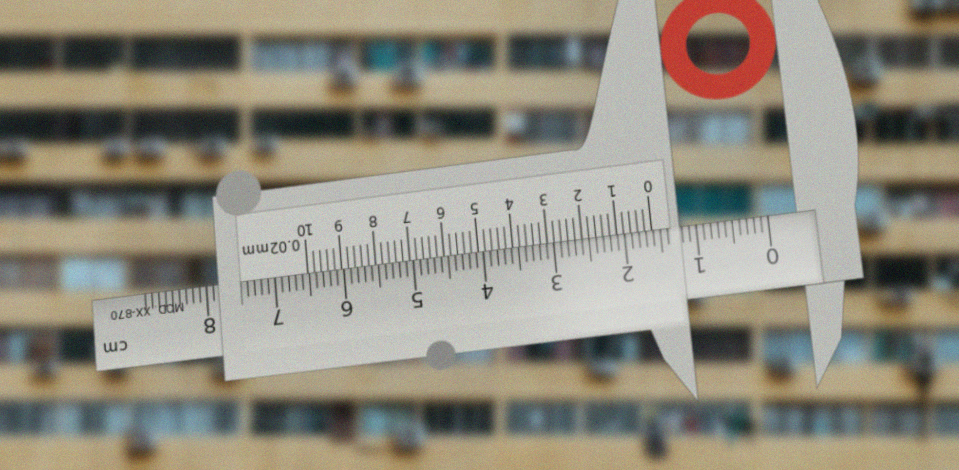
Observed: 16.2 mm
